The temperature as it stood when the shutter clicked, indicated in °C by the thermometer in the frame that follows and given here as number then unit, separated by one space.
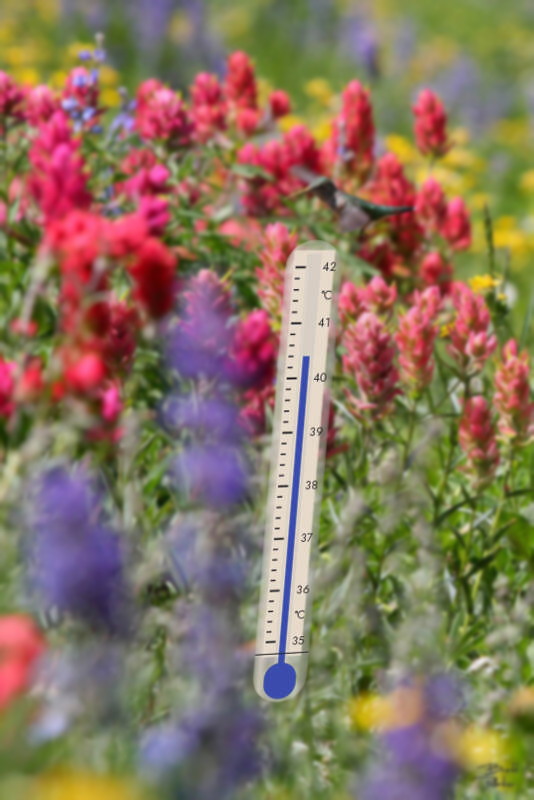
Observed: 40.4 °C
